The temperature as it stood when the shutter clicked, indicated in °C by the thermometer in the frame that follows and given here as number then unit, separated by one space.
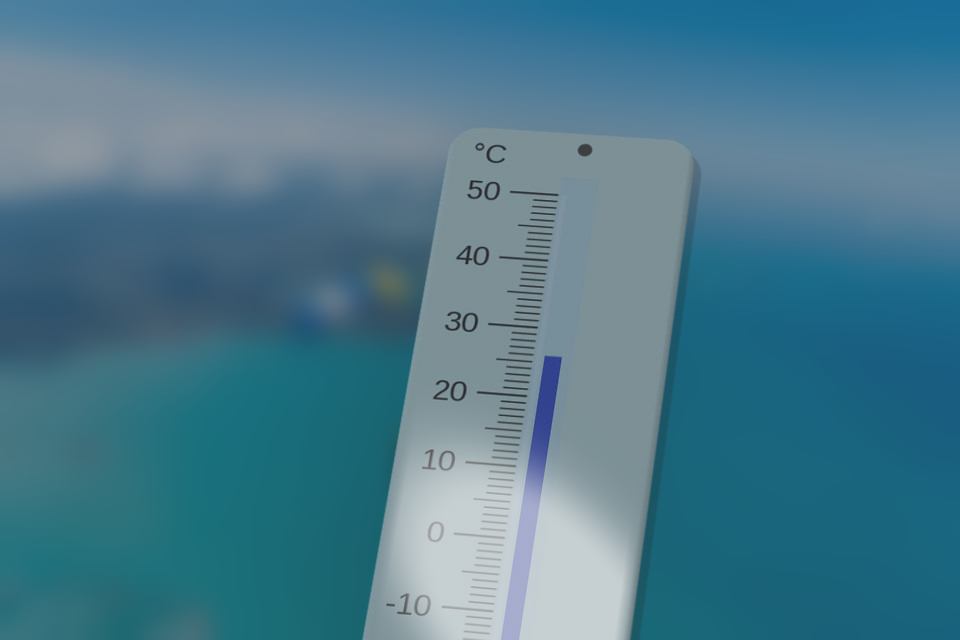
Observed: 26 °C
